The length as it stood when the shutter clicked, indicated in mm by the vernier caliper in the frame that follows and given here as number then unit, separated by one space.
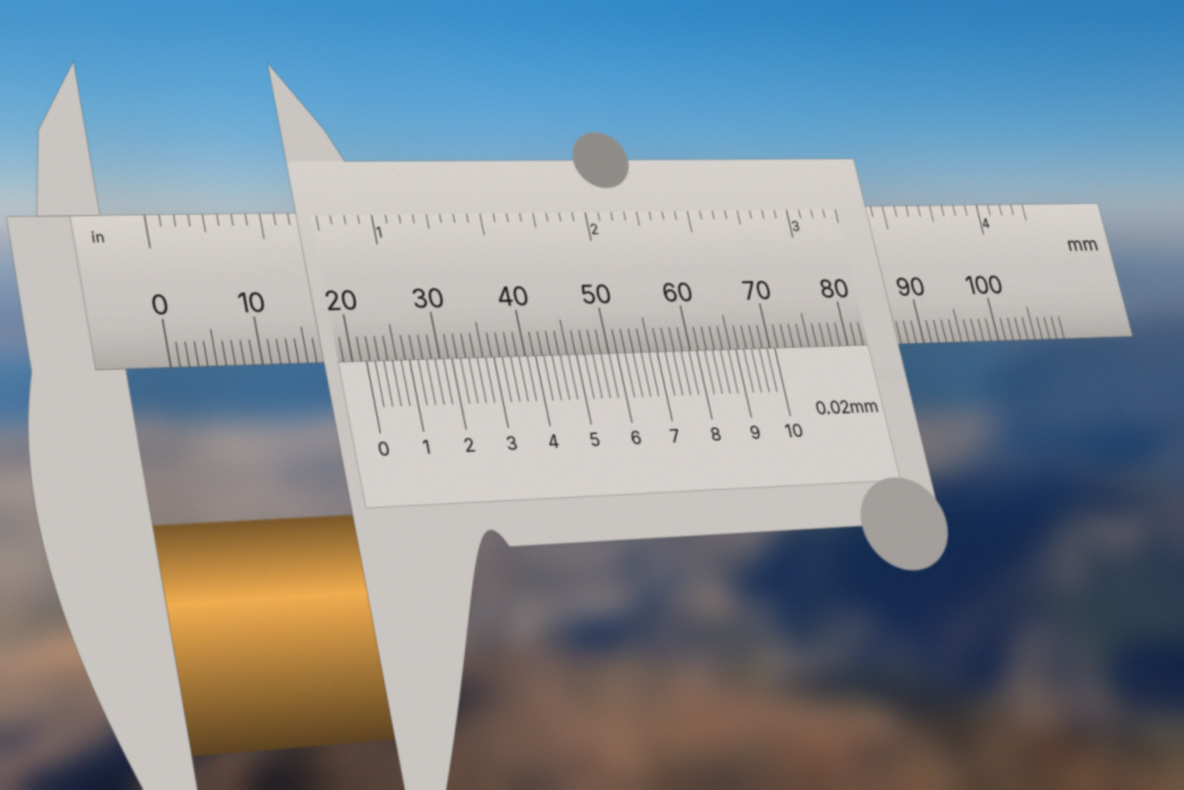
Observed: 21.6 mm
